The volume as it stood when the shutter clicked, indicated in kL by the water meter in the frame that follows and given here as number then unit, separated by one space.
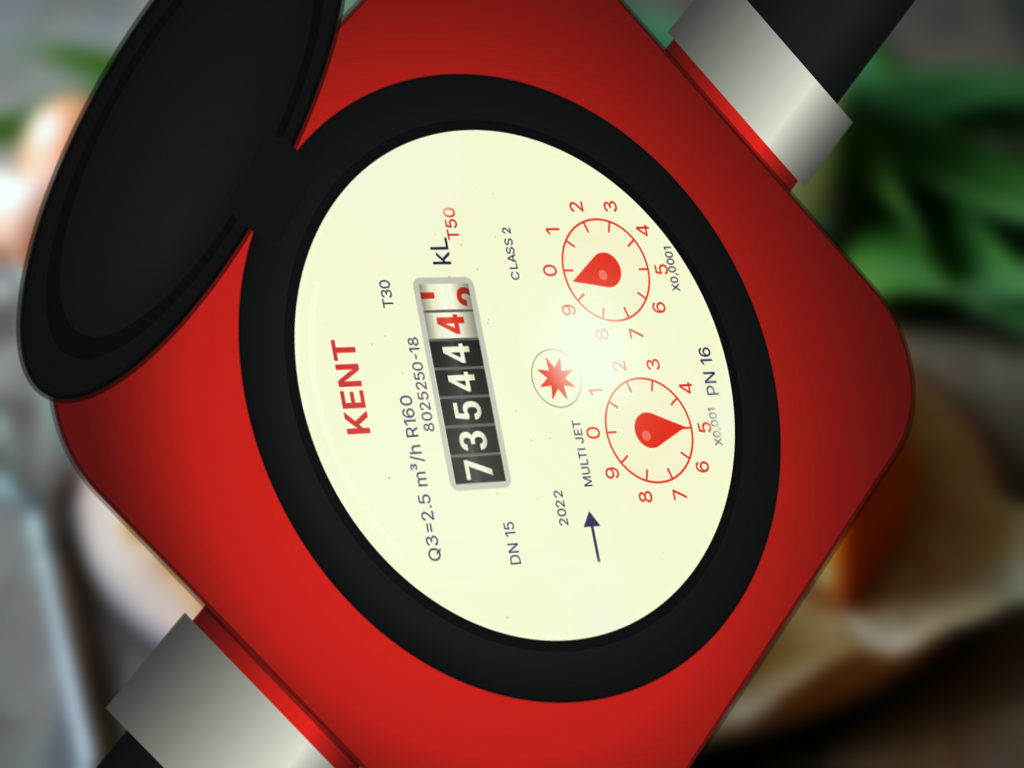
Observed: 73544.4149 kL
